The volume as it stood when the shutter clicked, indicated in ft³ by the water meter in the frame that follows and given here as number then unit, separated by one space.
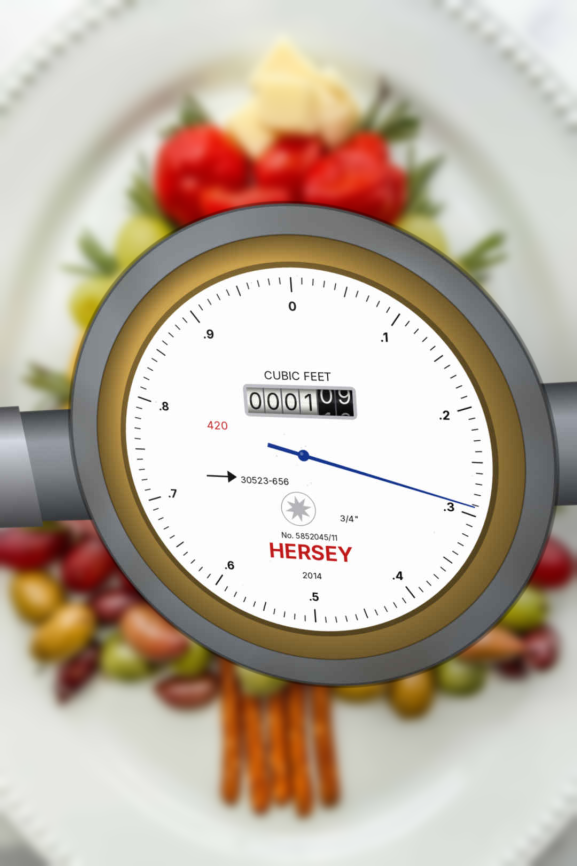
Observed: 109.29 ft³
